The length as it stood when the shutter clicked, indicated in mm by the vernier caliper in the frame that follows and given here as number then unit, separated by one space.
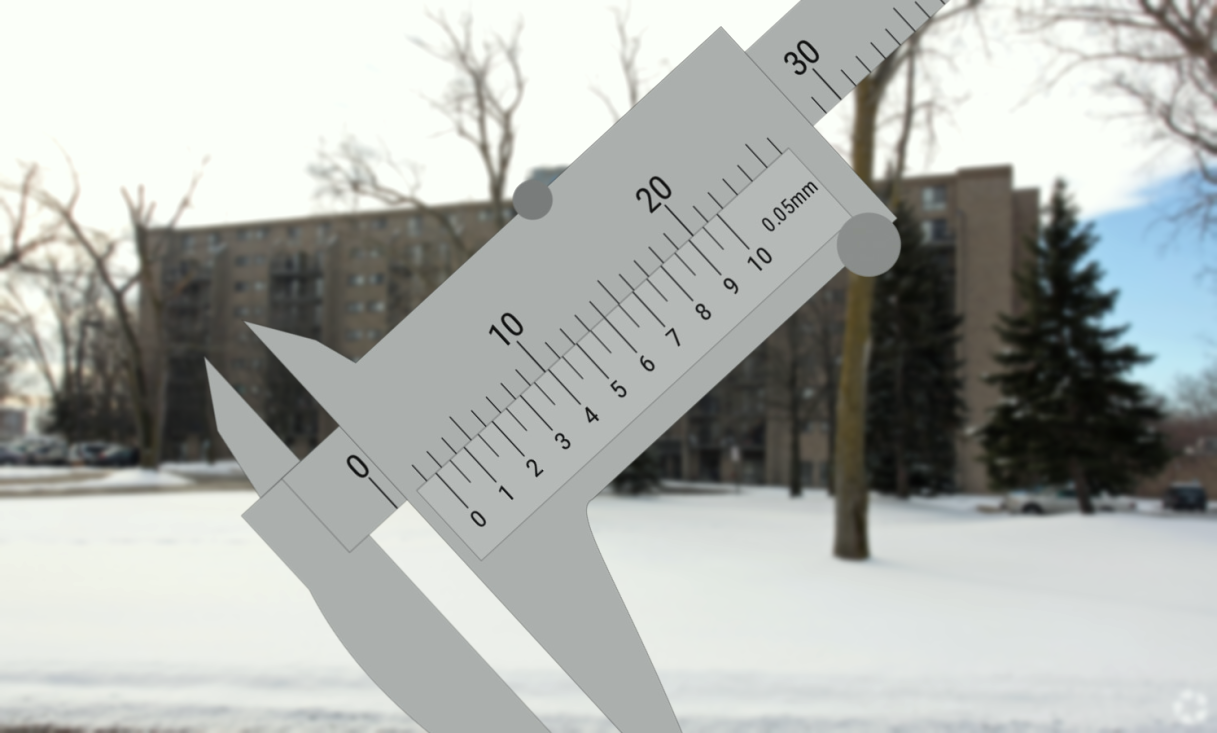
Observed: 2.6 mm
